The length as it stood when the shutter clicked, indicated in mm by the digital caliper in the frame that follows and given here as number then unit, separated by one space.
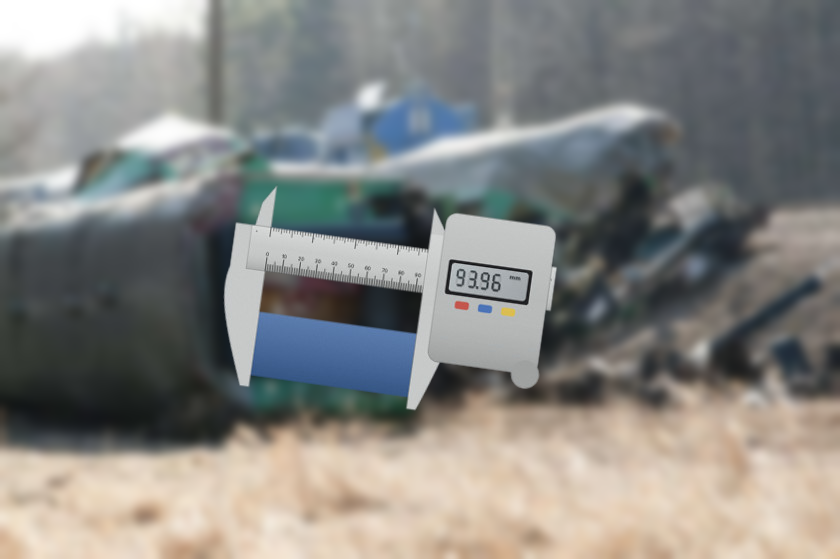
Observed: 93.96 mm
